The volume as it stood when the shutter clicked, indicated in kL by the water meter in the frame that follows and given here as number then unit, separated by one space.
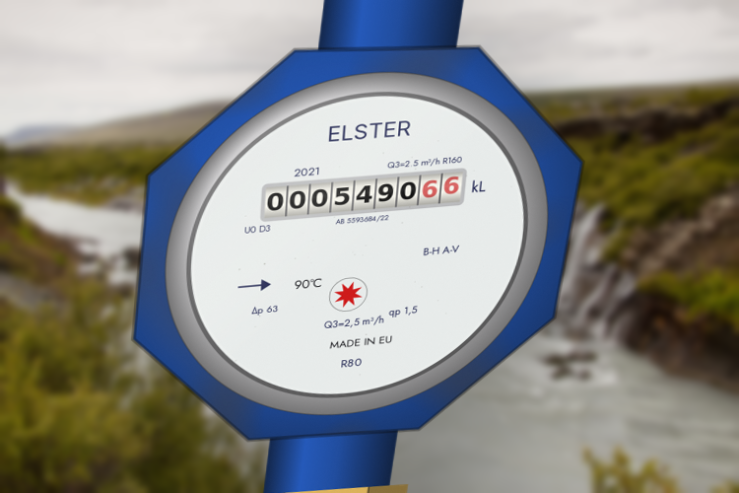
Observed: 5490.66 kL
